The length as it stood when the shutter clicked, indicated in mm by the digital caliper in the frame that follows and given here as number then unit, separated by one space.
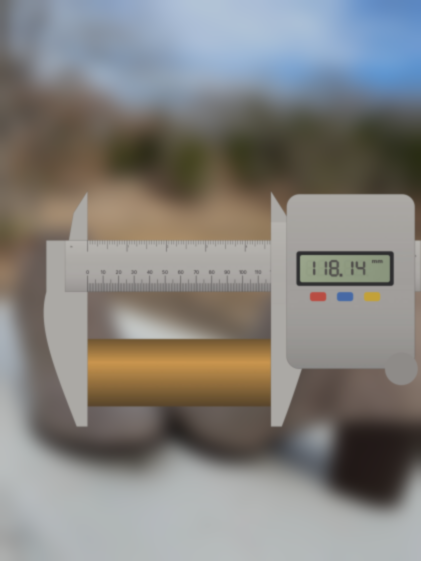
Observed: 118.14 mm
